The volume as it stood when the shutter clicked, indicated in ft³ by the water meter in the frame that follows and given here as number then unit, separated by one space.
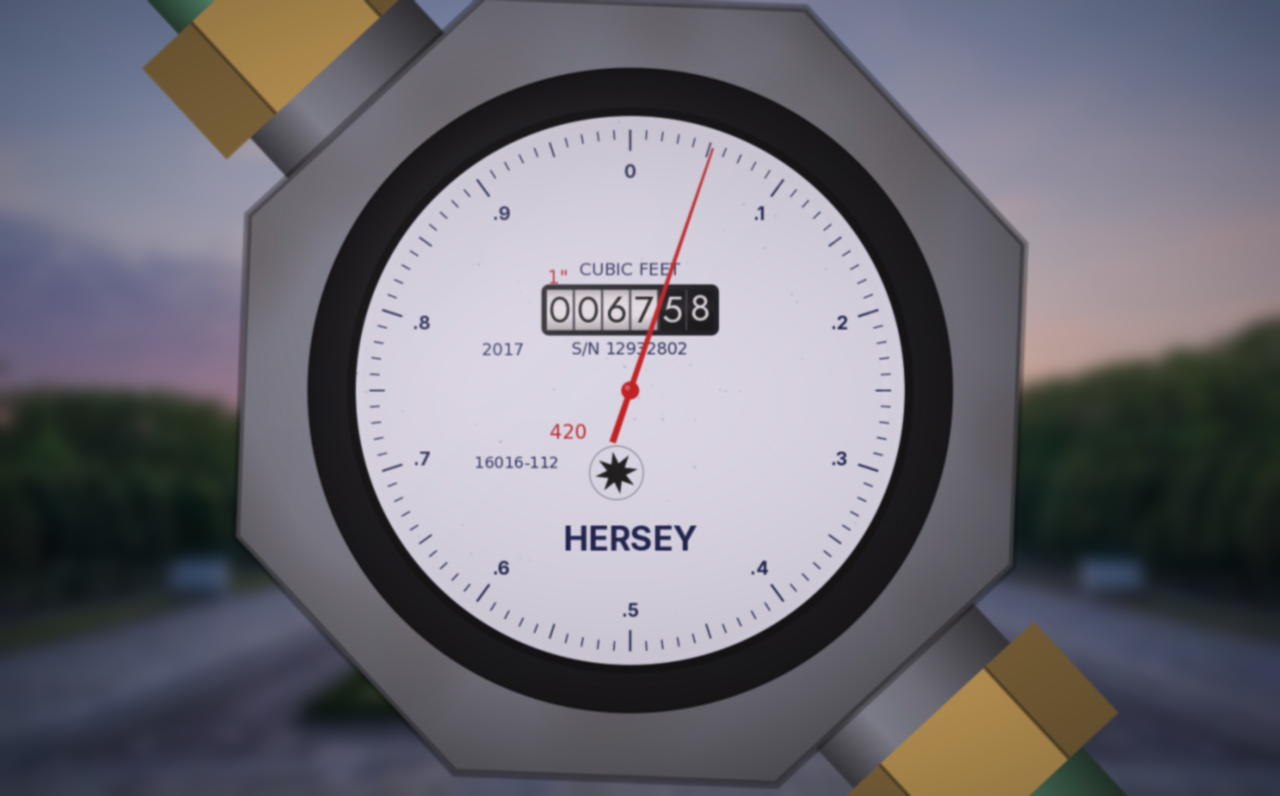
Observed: 6758.05 ft³
